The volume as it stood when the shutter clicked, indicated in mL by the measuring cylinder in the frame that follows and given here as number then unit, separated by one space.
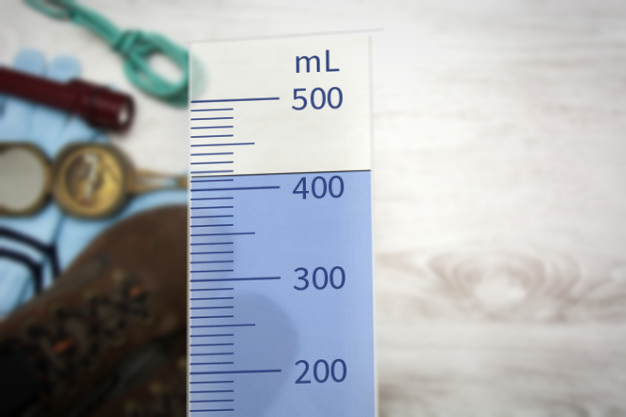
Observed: 415 mL
